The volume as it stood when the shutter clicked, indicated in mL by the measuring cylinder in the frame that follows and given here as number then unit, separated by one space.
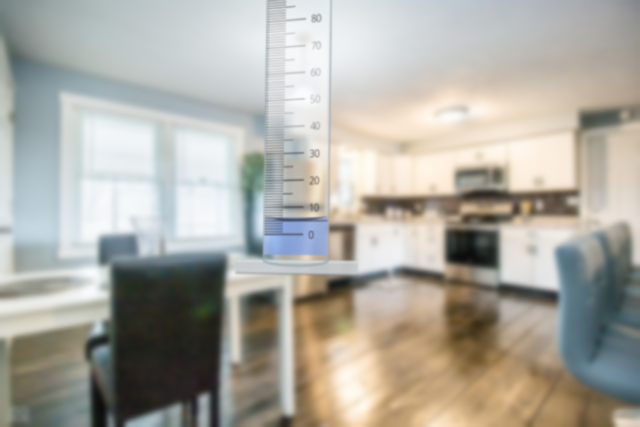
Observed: 5 mL
